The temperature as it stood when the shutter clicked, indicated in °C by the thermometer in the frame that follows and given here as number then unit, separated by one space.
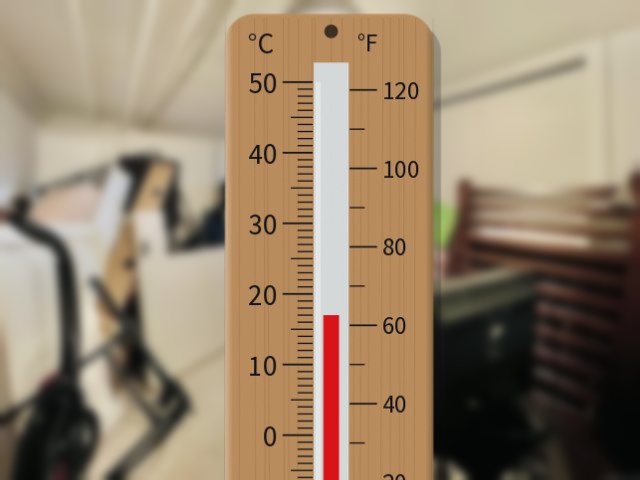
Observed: 17 °C
